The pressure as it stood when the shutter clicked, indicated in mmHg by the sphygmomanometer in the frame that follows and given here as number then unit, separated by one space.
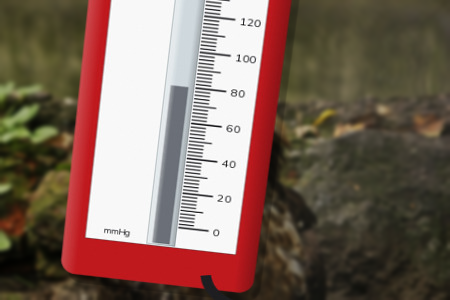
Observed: 80 mmHg
